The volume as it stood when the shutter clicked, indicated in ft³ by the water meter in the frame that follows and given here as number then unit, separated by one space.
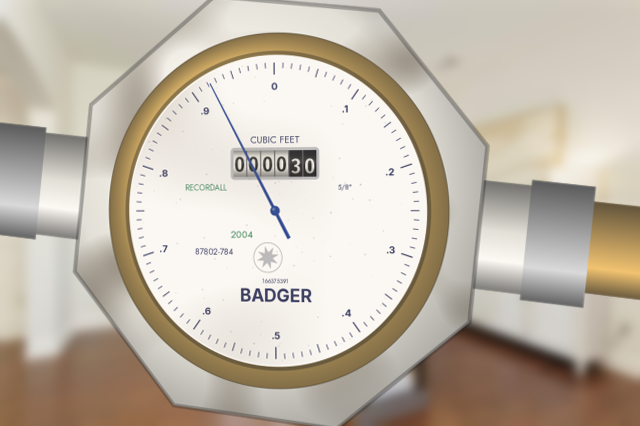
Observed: 29.92 ft³
